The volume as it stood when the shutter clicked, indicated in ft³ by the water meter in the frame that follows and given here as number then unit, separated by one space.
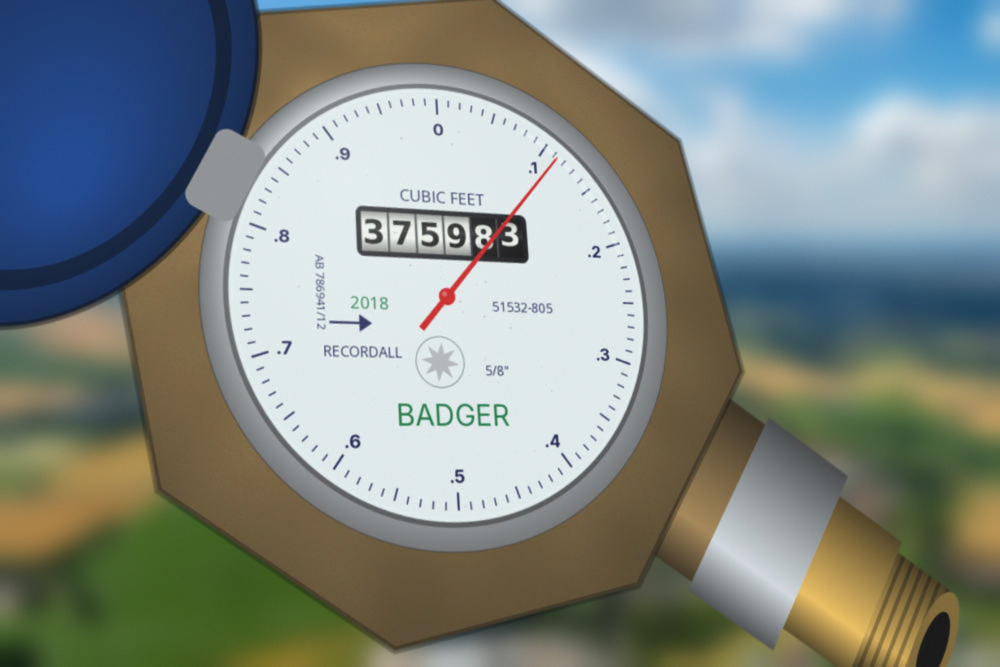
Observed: 375983.11 ft³
